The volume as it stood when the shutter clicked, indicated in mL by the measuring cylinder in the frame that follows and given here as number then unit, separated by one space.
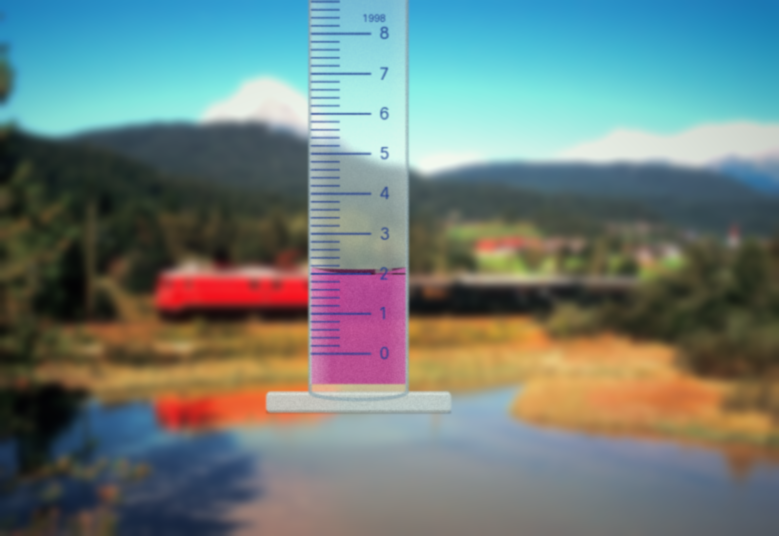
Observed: 2 mL
